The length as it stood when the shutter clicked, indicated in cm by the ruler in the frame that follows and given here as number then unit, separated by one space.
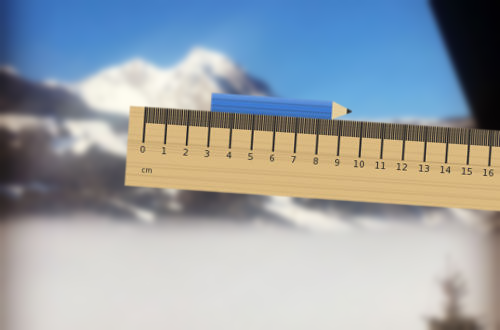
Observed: 6.5 cm
